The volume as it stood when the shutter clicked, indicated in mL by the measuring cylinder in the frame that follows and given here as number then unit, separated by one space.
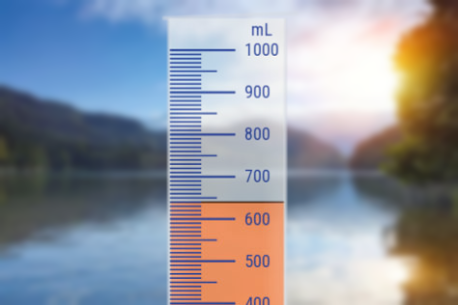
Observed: 640 mL
